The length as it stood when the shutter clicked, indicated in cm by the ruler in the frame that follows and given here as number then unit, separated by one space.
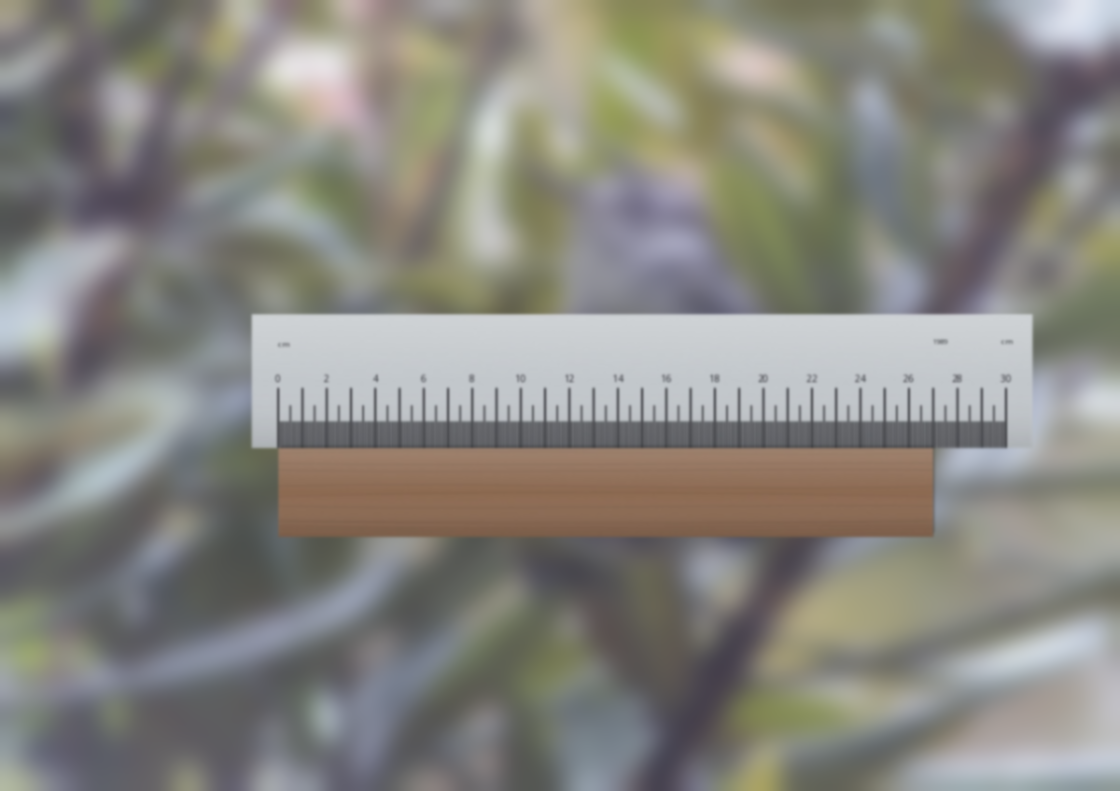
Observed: 27 cm
